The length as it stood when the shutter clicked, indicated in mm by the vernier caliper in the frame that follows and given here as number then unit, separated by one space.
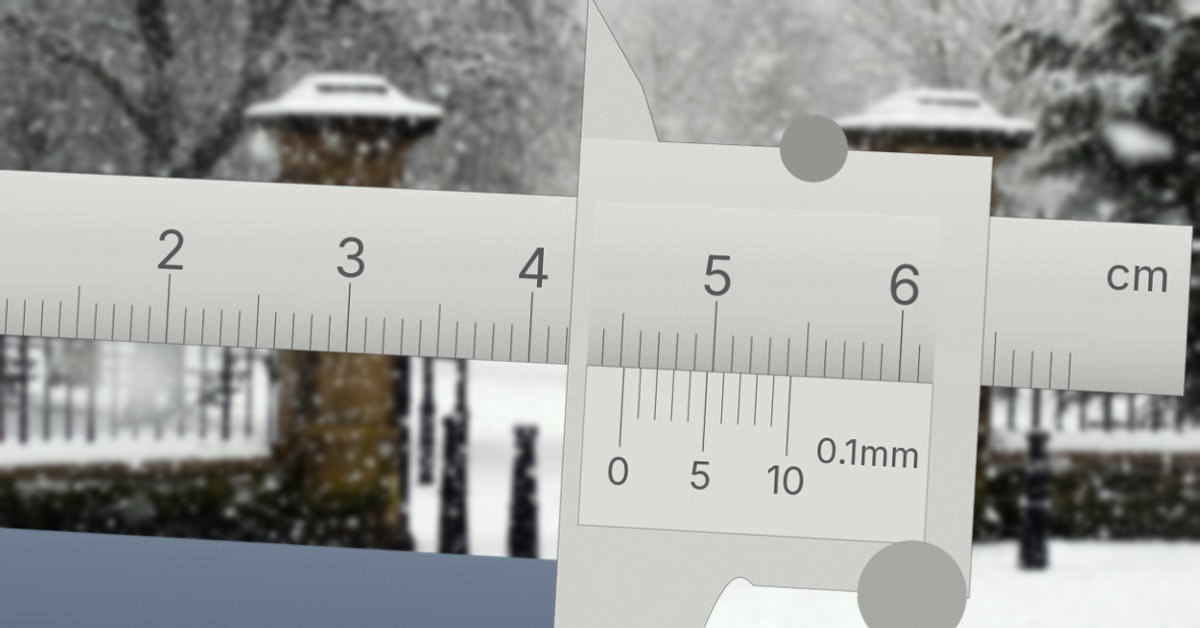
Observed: 45.2 mm
